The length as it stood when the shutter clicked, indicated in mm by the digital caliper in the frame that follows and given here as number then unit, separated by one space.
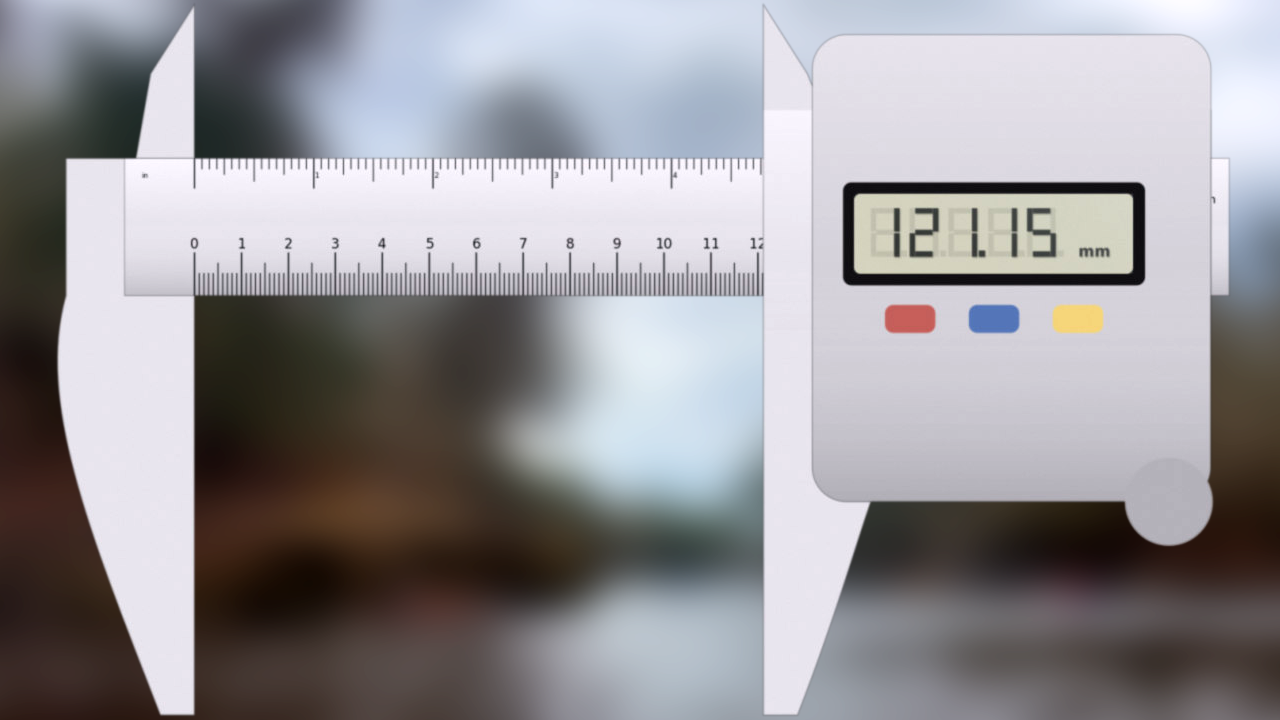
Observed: 121.15 mm
